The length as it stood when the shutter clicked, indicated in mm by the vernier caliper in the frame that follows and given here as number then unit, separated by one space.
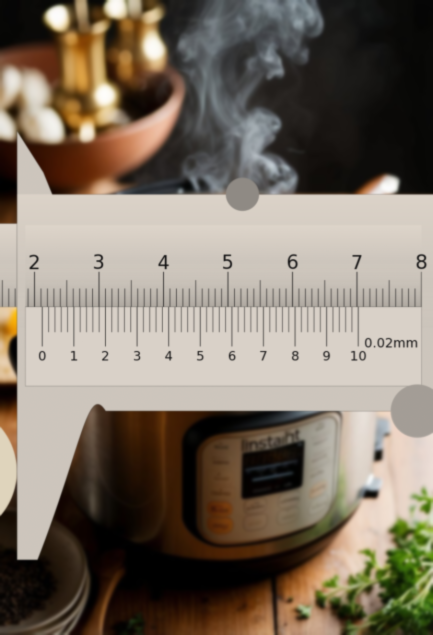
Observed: 21.2 mm
